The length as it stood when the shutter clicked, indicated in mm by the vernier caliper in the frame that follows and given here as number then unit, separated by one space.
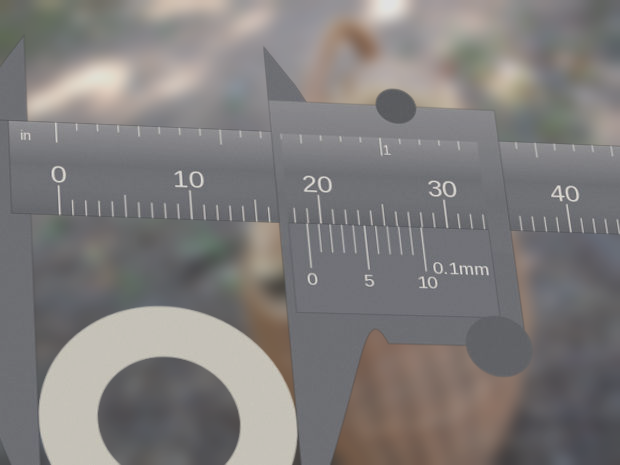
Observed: 18.9 mm
